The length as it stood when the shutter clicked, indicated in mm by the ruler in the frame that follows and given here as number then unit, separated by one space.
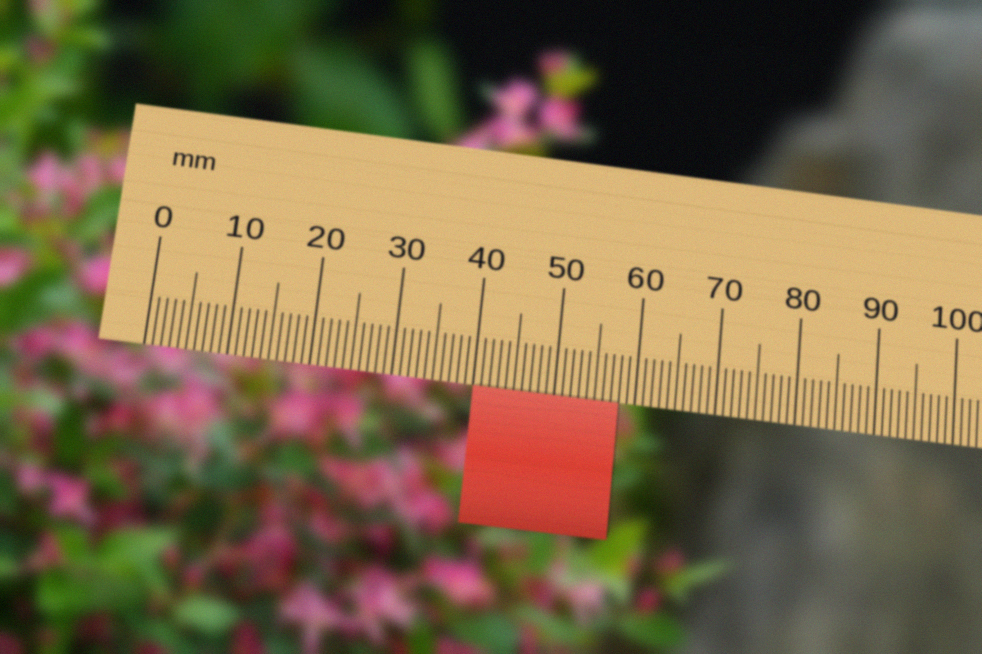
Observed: 18 mm
